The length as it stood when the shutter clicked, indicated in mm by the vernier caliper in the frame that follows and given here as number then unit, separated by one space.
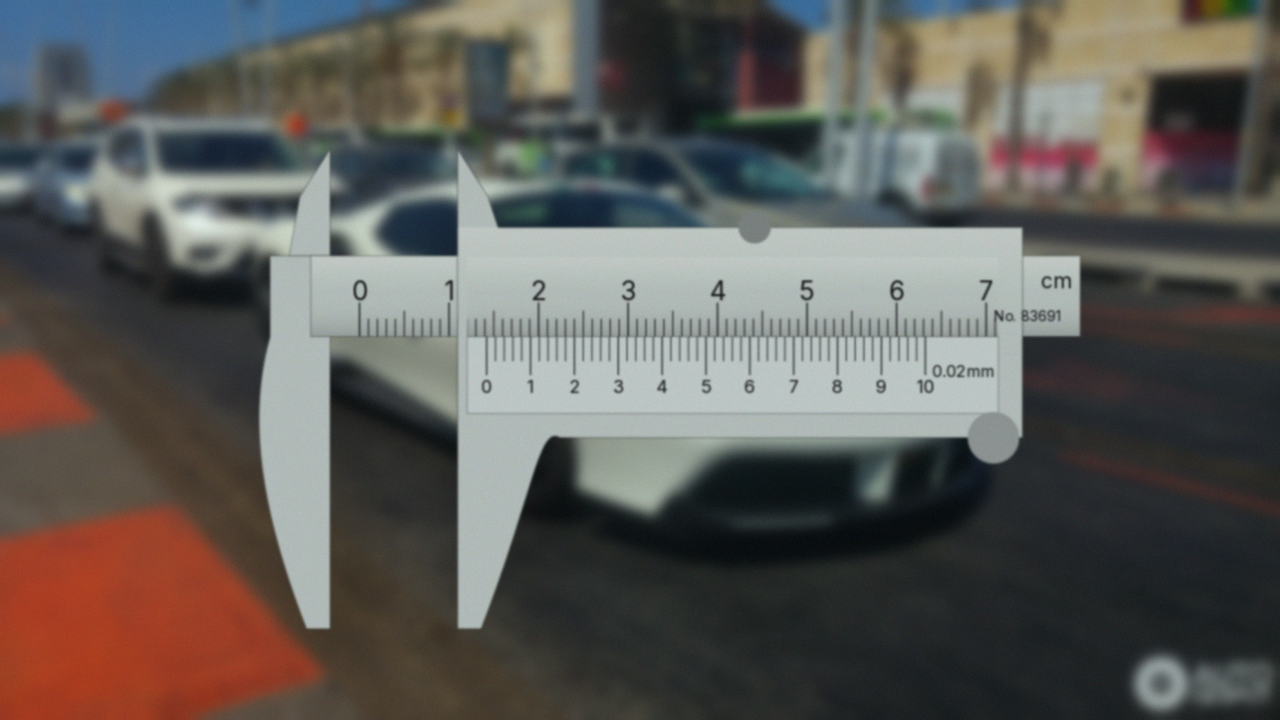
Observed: 14.2 mm
